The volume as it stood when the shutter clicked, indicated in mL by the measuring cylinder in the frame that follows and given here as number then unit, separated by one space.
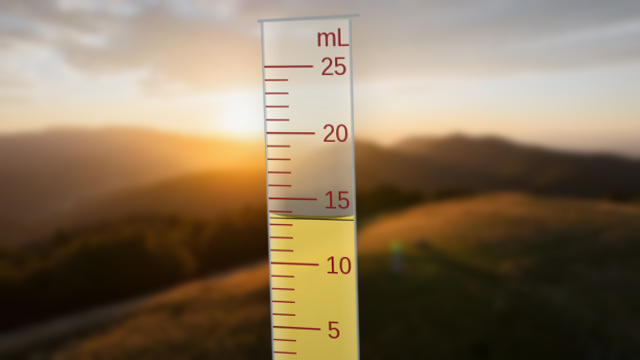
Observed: 13.5 mL
